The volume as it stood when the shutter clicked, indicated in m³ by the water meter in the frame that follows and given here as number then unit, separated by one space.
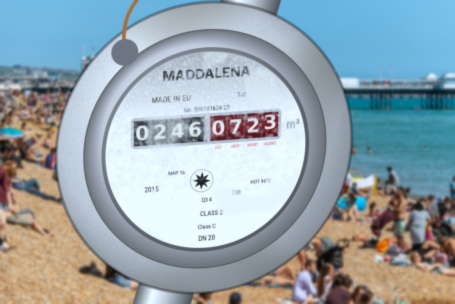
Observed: 246.0723 m³
